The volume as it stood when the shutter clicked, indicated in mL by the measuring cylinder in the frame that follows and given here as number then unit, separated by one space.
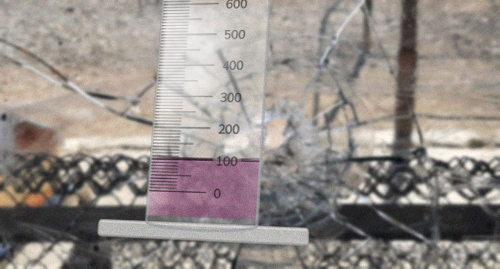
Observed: 100 mL
